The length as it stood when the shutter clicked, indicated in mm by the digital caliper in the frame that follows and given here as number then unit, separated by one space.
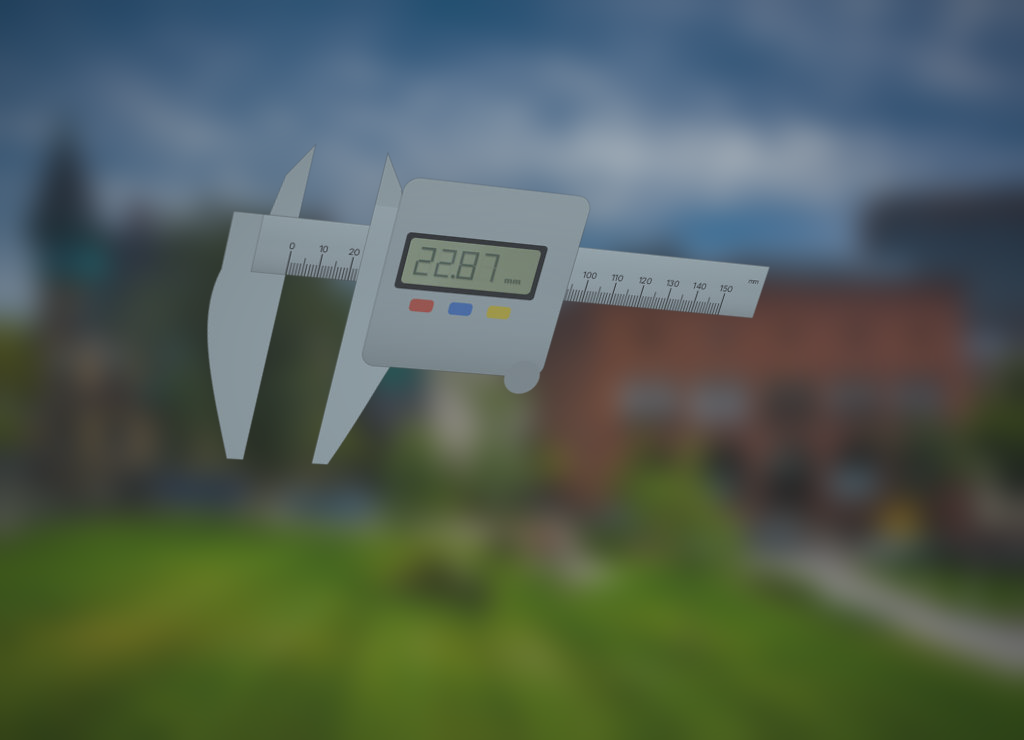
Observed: 22.87 mm
